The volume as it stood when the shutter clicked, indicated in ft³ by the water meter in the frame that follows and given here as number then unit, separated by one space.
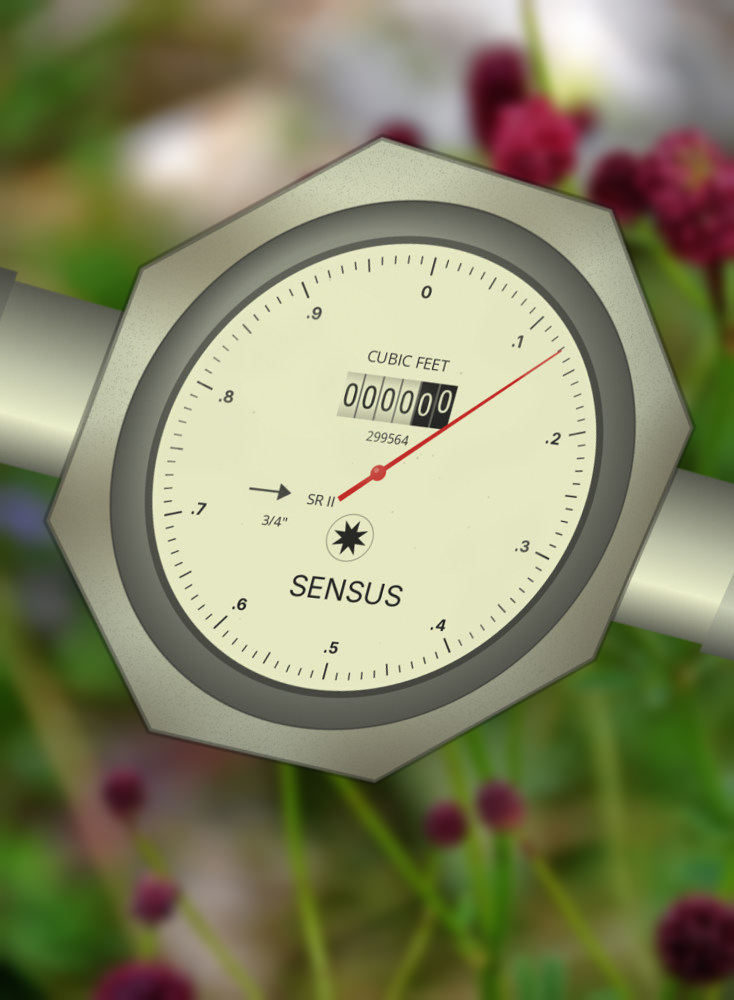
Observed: 0.13 ft³
